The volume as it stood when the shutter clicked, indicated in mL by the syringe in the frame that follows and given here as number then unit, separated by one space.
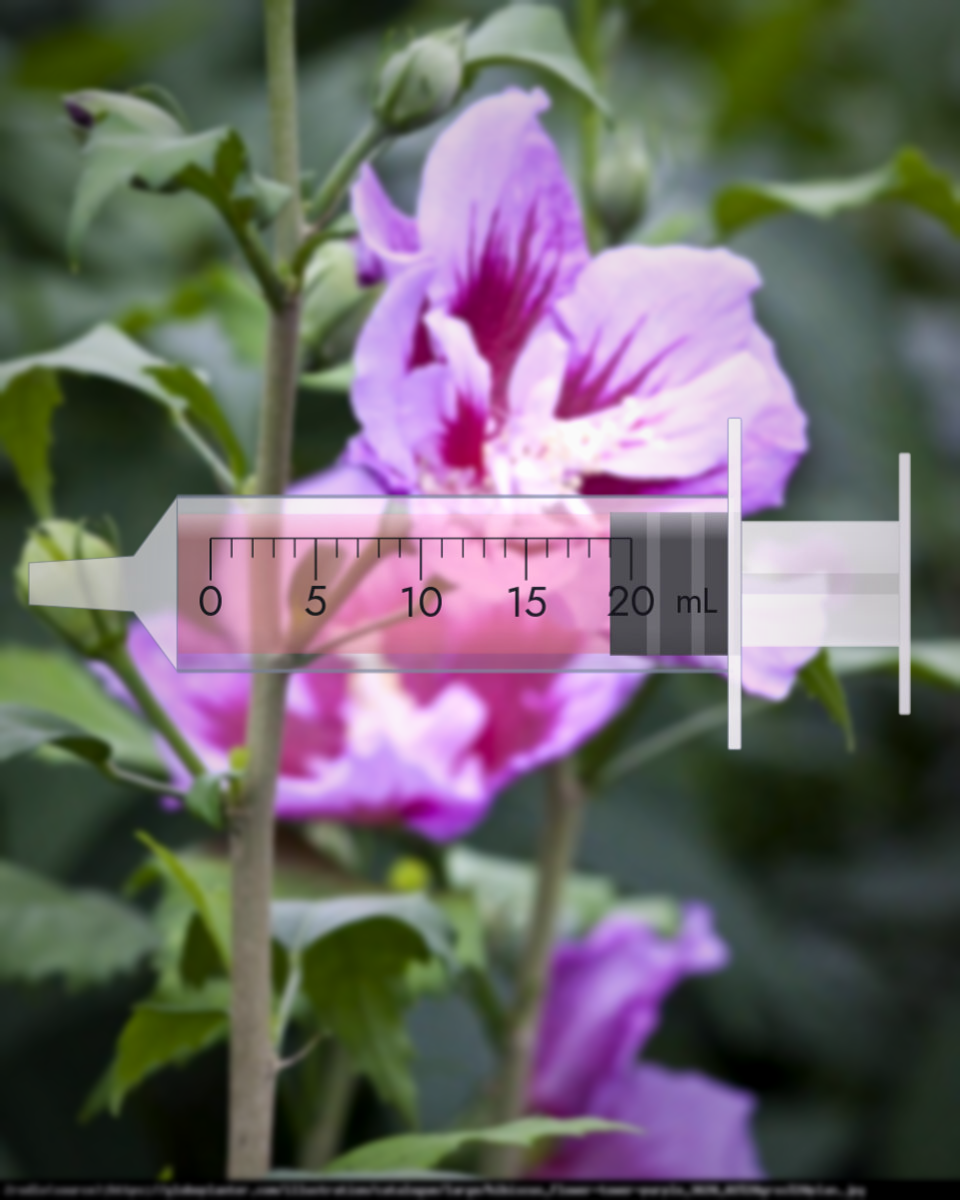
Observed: 19 mL
